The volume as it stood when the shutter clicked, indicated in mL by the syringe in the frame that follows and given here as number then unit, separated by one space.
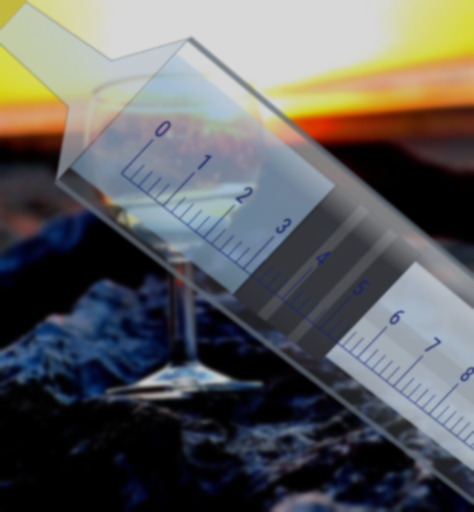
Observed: 3.2 mL
